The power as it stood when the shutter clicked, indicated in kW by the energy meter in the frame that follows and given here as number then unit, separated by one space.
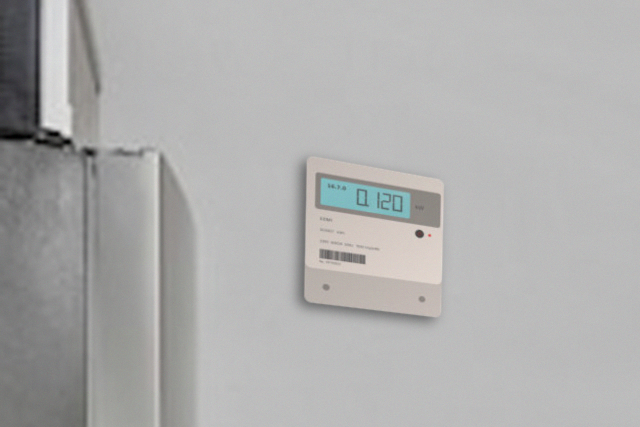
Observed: 0.120 kW
